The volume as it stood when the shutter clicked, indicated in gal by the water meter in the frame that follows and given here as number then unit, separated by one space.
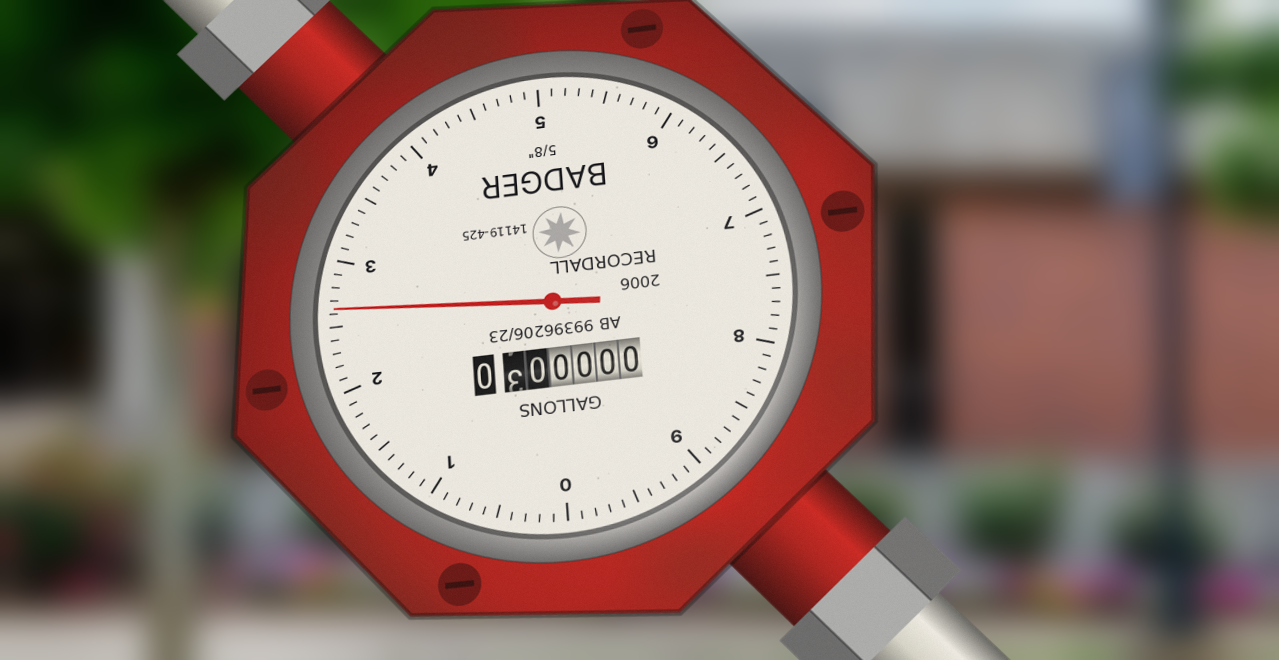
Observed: 32.6 gal
